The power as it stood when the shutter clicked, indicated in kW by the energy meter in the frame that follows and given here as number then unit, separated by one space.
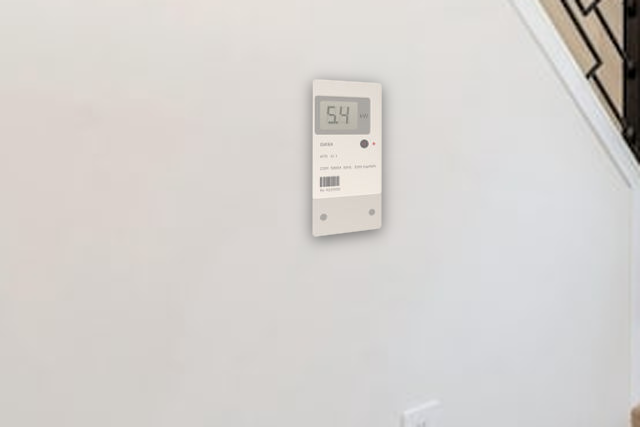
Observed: 5.4 kW
